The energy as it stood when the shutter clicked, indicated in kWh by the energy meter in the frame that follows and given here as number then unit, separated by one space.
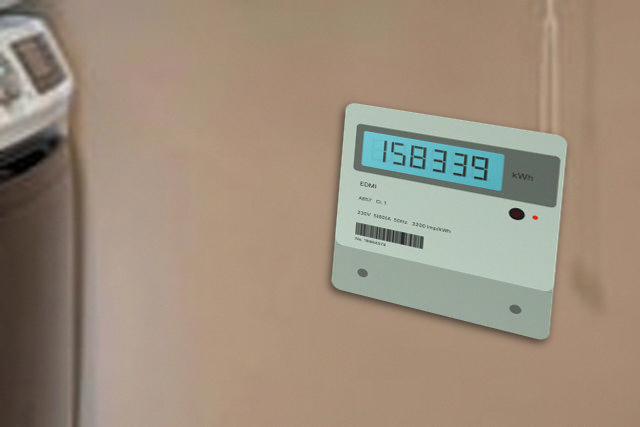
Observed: 158339 kWh
